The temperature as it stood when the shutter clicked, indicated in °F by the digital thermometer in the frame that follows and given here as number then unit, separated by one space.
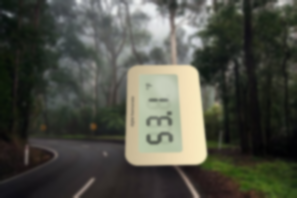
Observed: 53.1 °F
